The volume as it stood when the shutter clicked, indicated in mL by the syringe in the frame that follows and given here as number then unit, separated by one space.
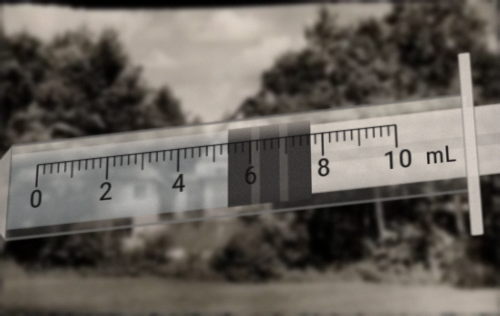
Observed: 5.4 mL
